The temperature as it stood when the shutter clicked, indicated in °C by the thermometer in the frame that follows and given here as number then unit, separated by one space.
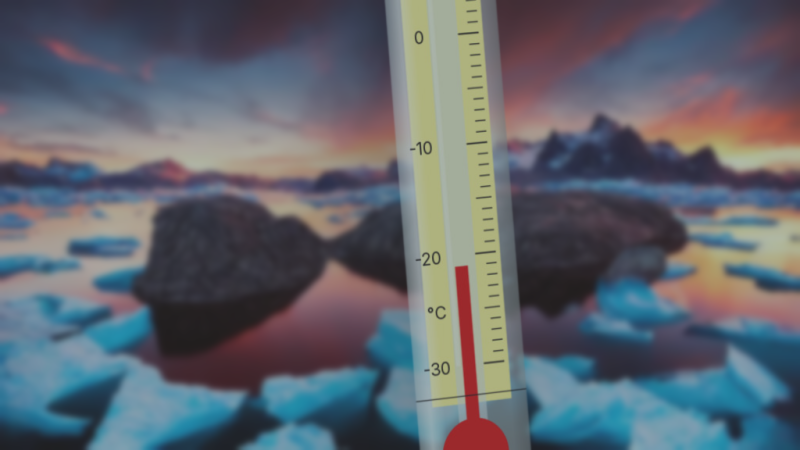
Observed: -21 °C
